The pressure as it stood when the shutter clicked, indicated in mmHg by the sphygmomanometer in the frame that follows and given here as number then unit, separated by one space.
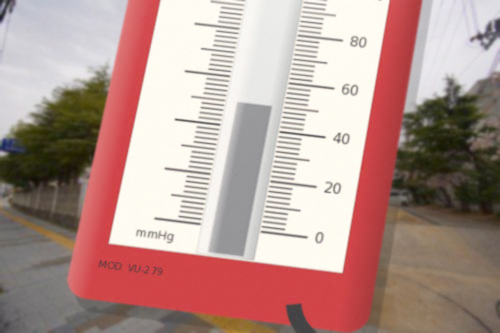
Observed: 50 mmHg
